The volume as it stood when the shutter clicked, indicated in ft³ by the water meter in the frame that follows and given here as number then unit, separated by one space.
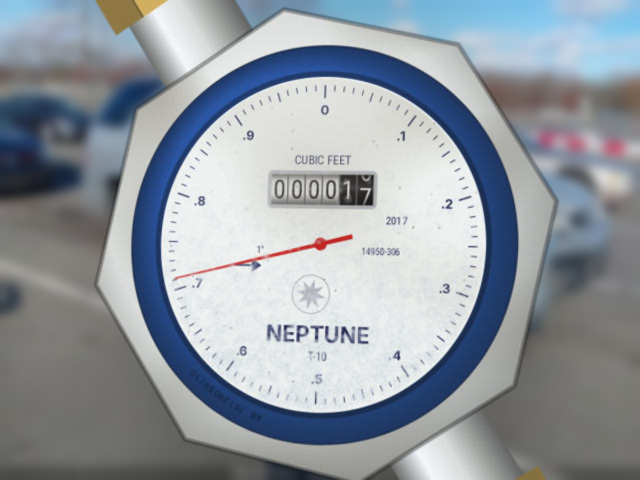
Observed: 16.71 ft³
